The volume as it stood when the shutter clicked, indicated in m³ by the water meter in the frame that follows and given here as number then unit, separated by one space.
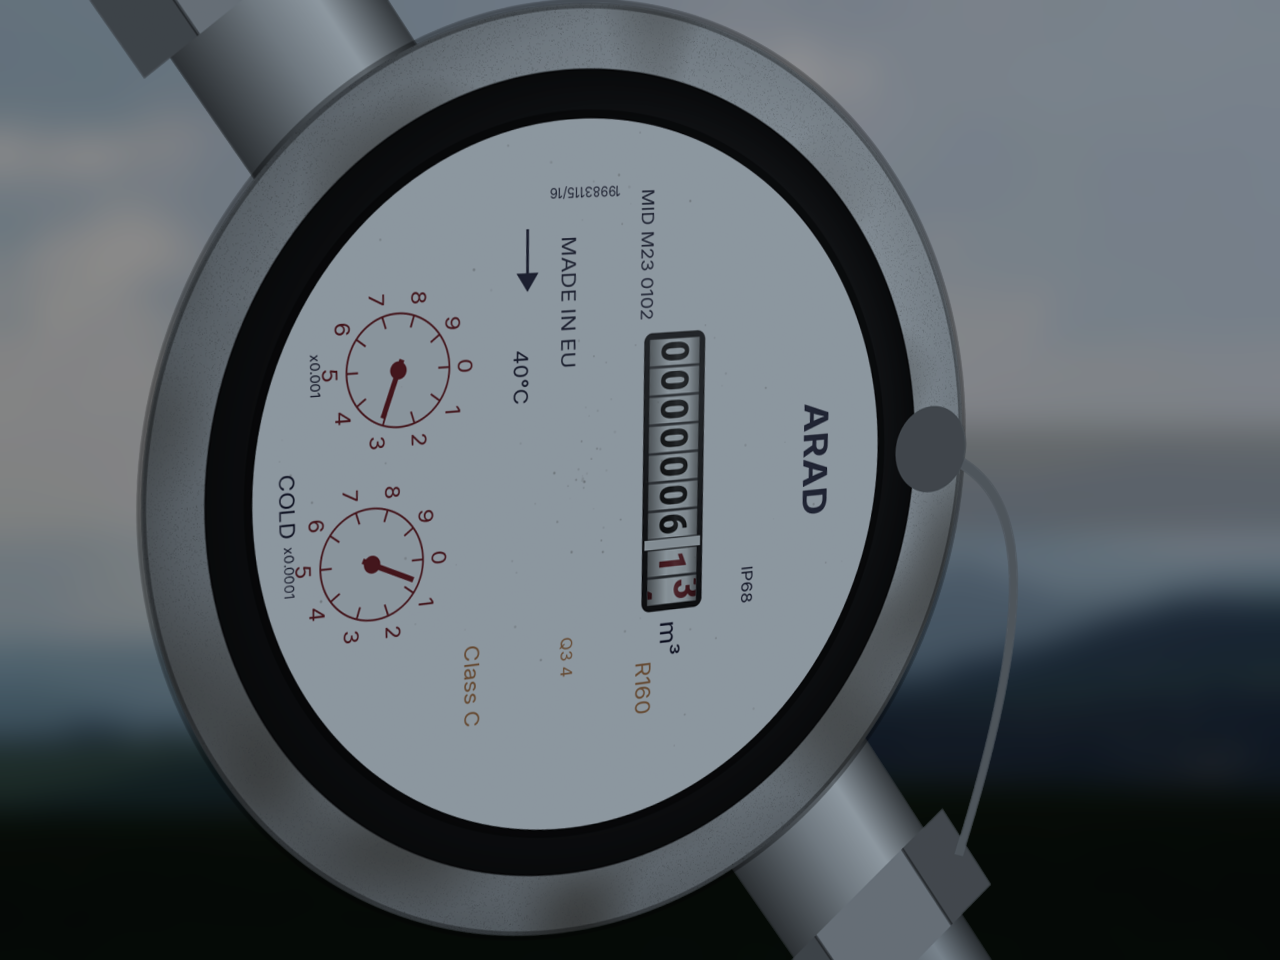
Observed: 6.1330 m³
